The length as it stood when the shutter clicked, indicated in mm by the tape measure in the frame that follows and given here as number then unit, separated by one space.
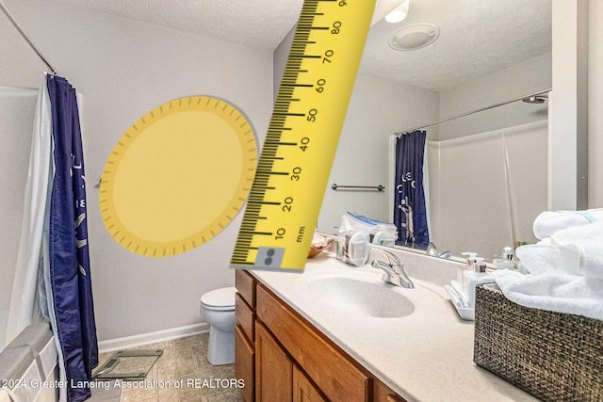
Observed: 55 mm
